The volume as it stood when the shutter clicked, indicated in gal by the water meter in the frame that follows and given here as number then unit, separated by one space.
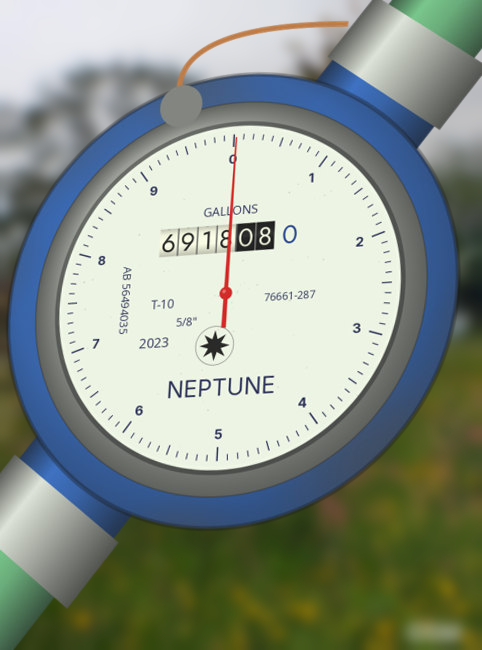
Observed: 6918080.0 gal
